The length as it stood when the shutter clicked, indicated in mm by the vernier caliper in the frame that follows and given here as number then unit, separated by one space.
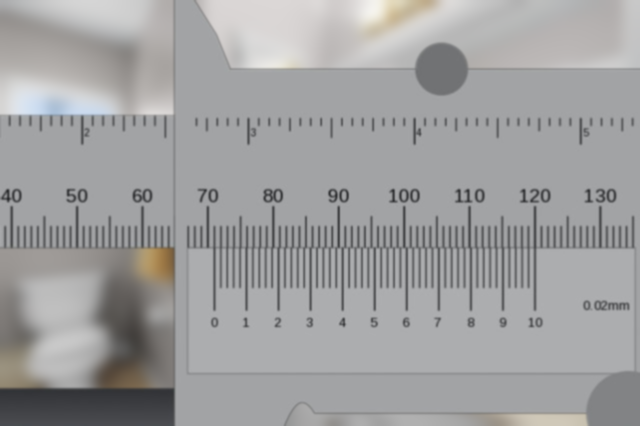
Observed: 71.0 mm
